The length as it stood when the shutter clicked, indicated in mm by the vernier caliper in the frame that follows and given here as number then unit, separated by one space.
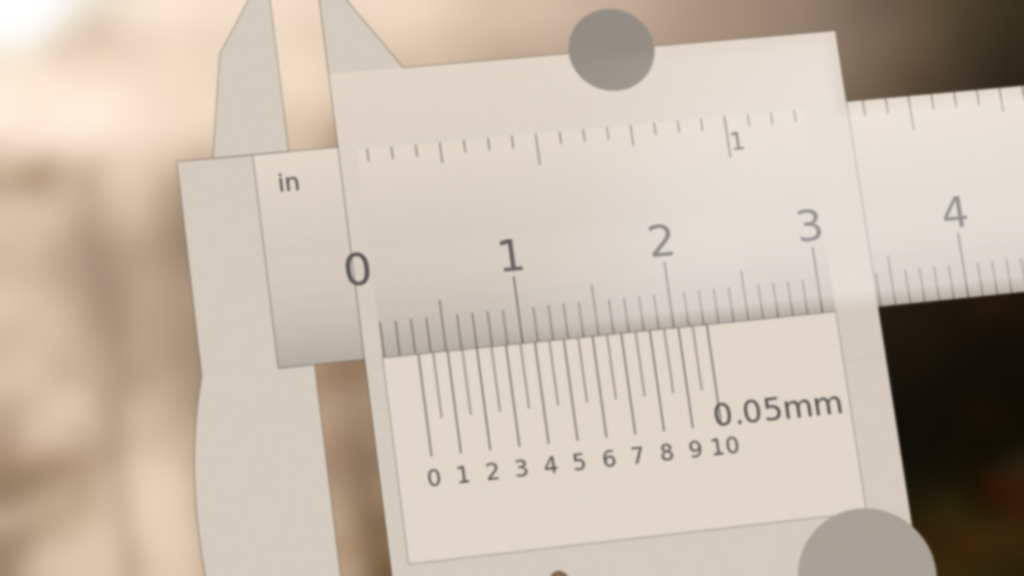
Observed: 3.2 mm
